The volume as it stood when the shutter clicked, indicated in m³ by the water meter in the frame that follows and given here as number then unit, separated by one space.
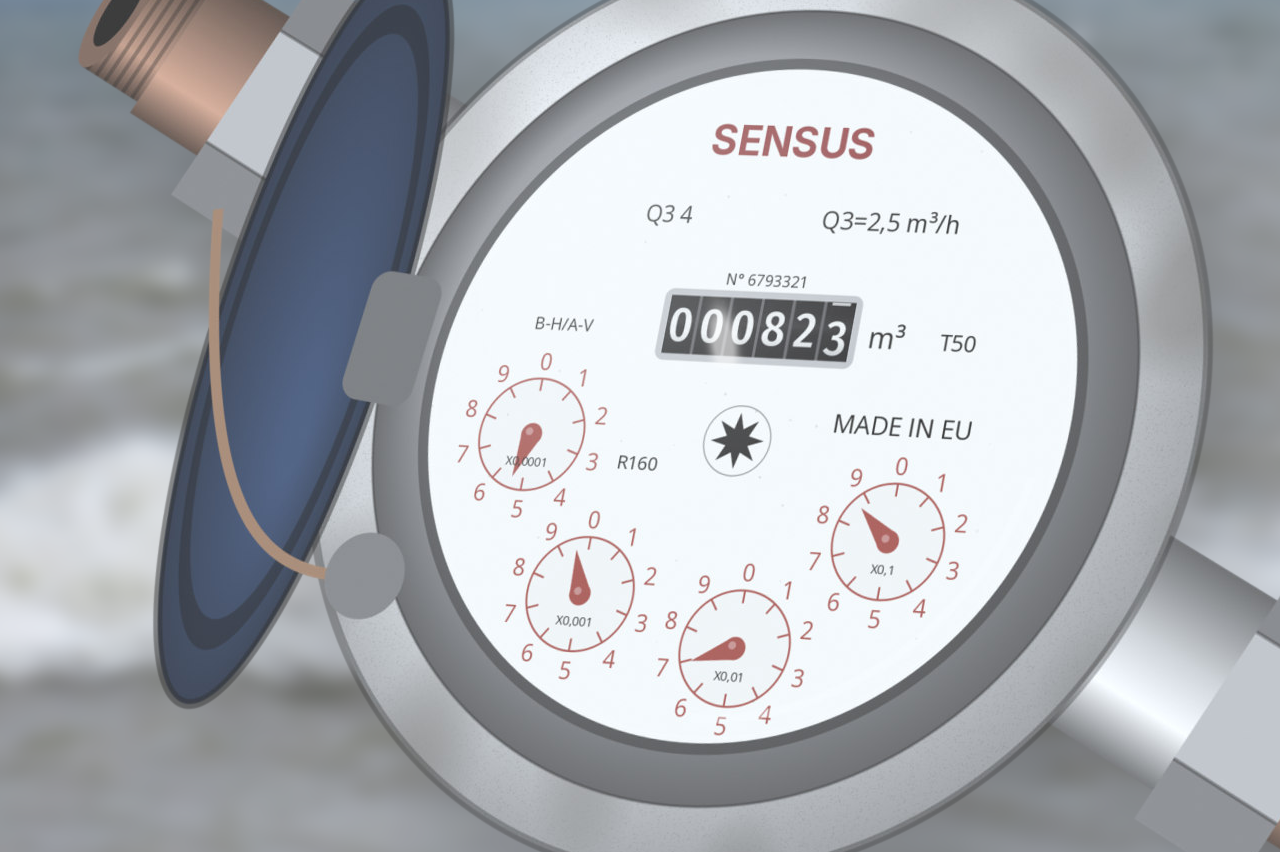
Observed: 822.8695 m³
